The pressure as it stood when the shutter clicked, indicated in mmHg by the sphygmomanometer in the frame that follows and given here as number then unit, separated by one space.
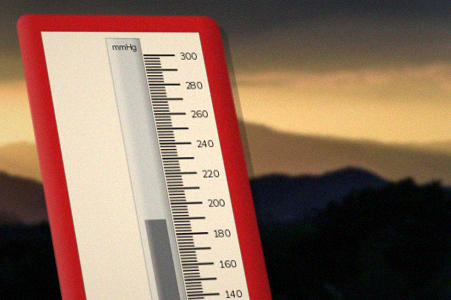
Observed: 190 mmHg
